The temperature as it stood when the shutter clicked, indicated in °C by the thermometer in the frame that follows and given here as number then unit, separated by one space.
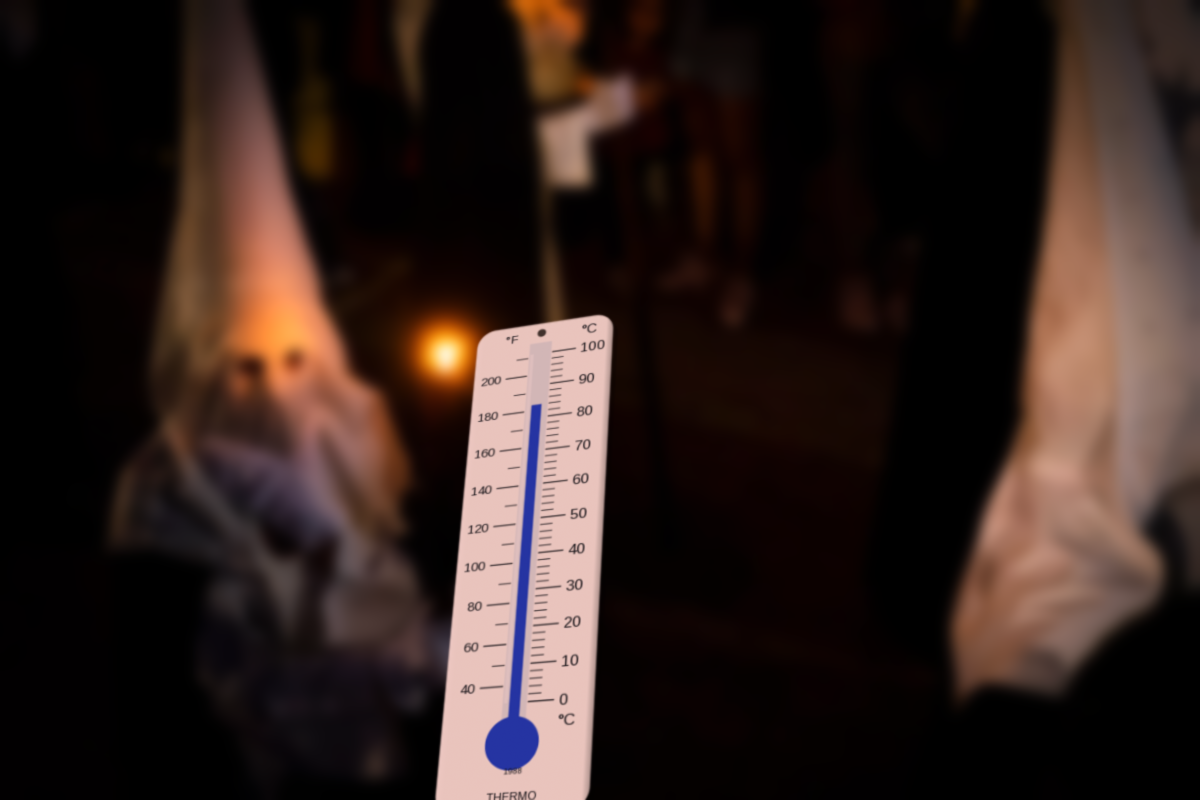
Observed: 84 °C
